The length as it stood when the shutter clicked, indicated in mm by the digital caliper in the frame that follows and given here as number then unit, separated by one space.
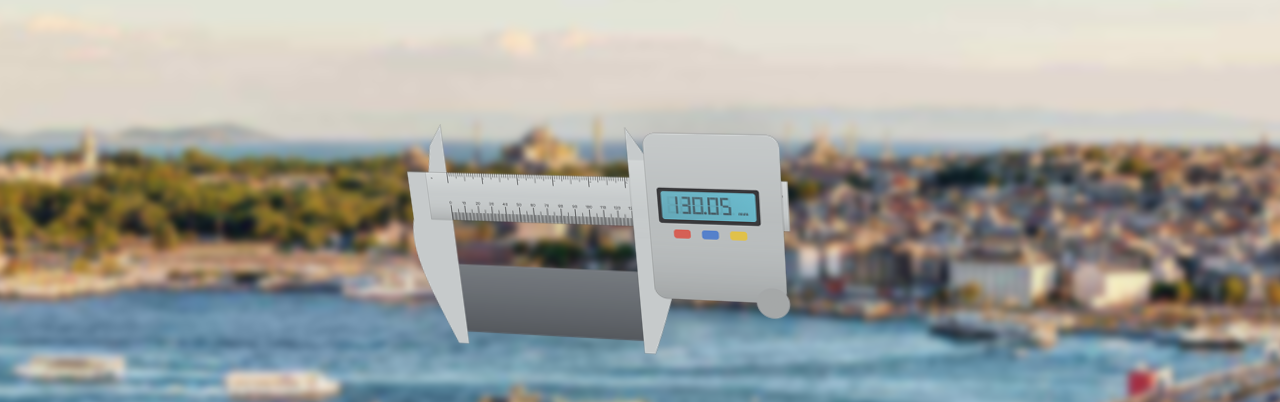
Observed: 130.05 mm
